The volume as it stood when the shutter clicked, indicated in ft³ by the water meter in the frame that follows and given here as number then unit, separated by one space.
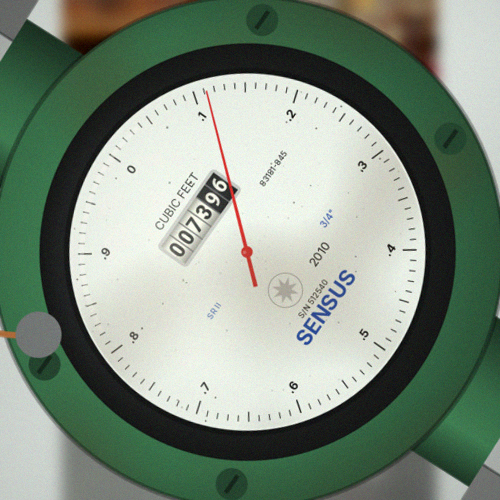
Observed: 7396.11 ft³
